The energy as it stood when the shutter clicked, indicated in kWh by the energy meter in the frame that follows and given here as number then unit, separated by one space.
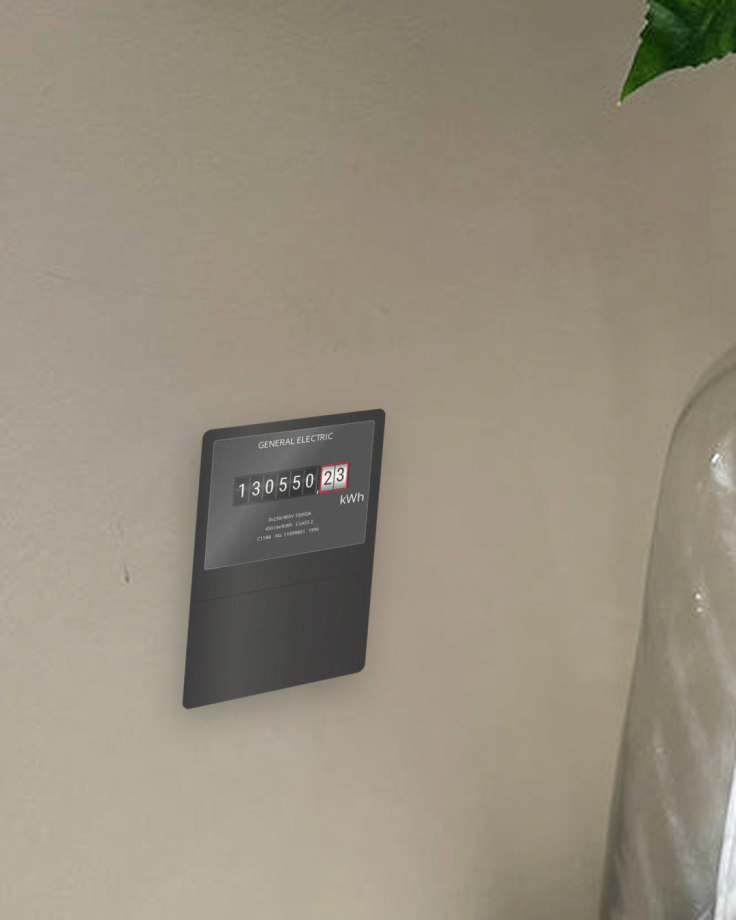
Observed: 130550.23 kWh
